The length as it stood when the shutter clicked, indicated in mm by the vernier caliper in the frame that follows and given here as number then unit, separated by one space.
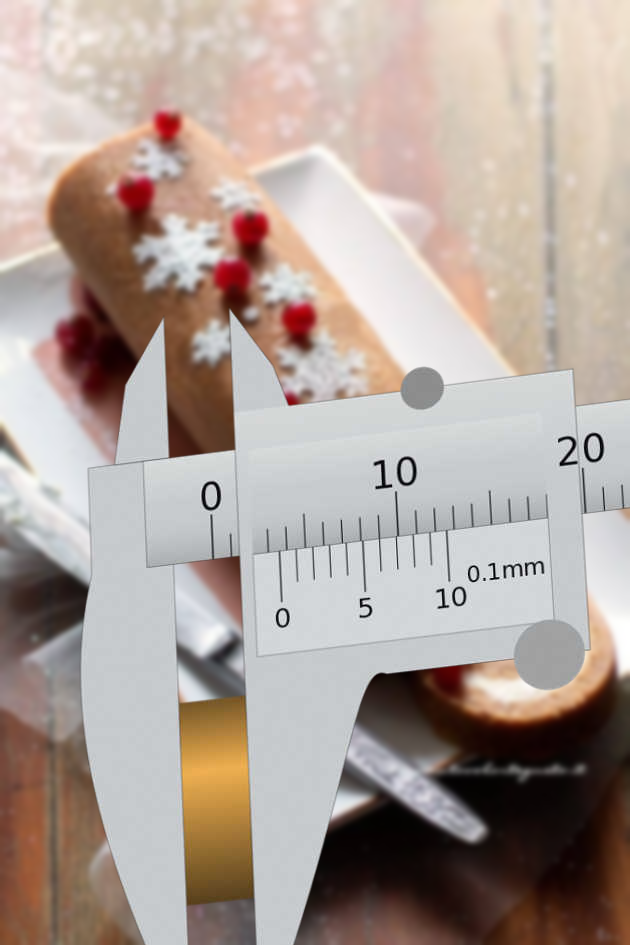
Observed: 3.6 mm
